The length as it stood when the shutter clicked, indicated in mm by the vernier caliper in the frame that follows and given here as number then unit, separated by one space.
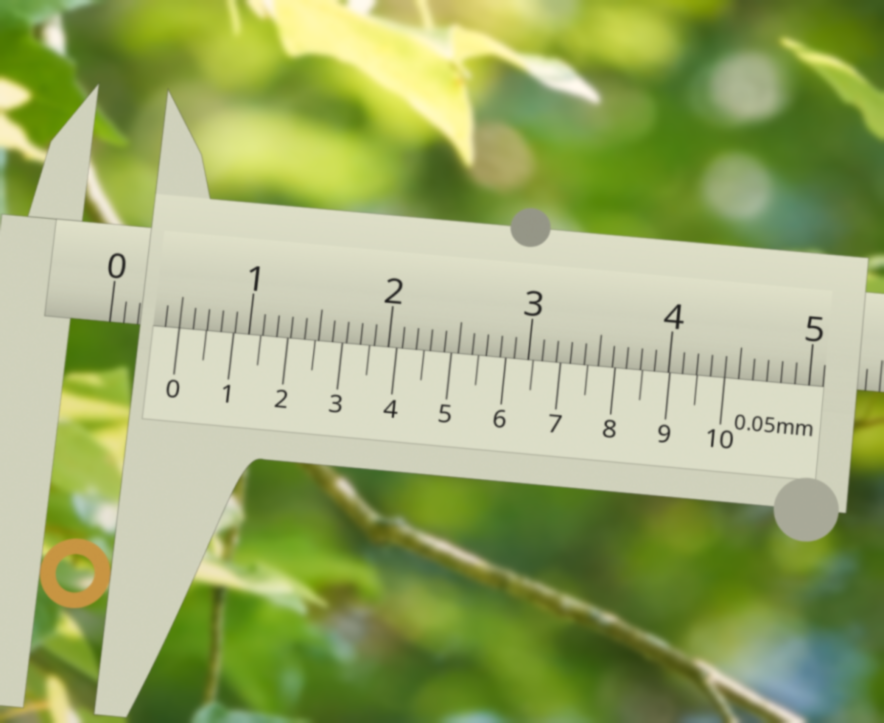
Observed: 5.0 mm
